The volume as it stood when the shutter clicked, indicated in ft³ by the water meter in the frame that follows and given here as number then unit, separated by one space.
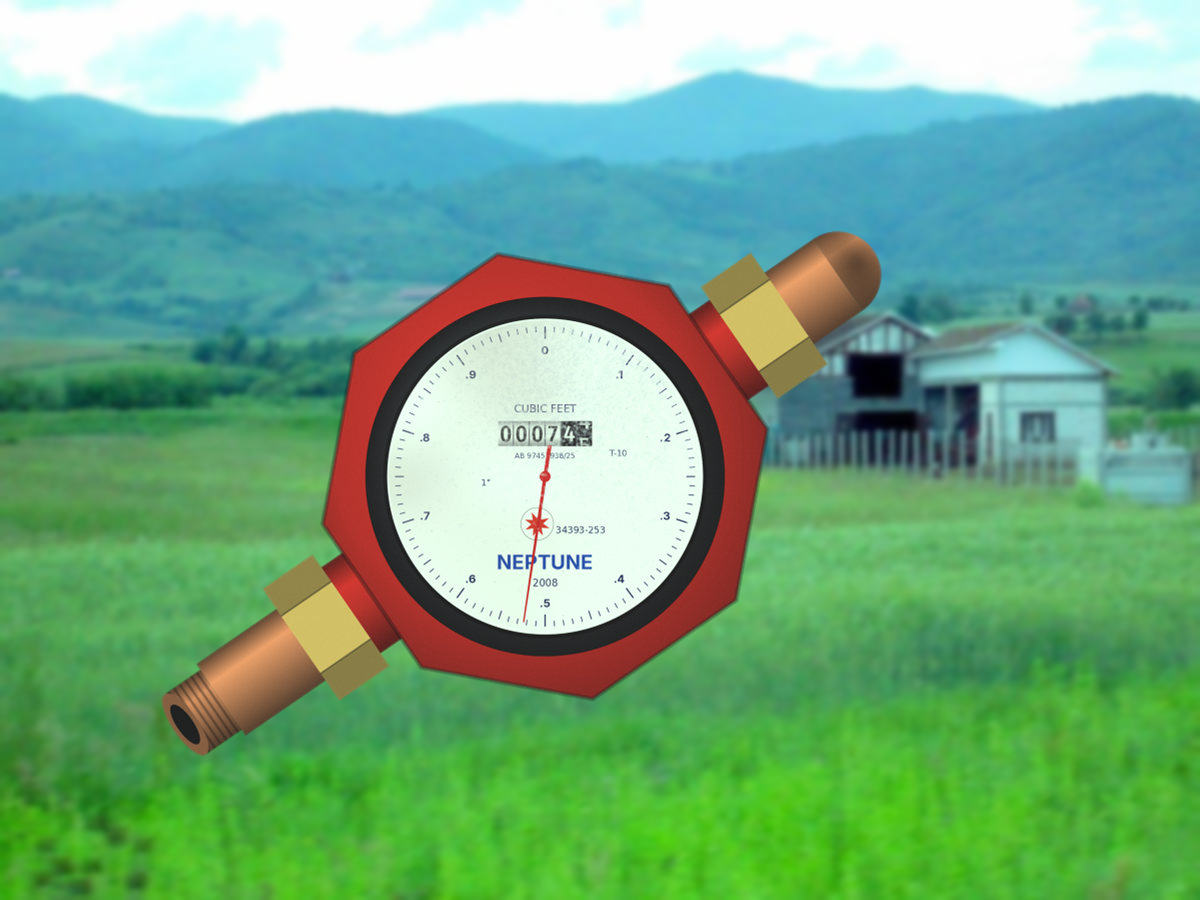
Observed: 744.52 ft³
